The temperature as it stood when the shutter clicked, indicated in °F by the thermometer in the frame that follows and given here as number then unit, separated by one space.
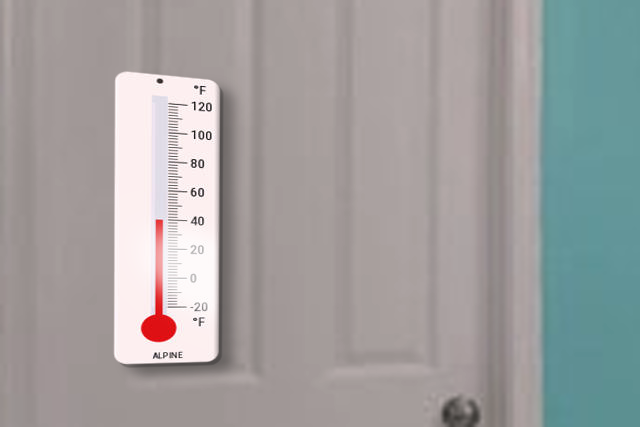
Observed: 40 °F
